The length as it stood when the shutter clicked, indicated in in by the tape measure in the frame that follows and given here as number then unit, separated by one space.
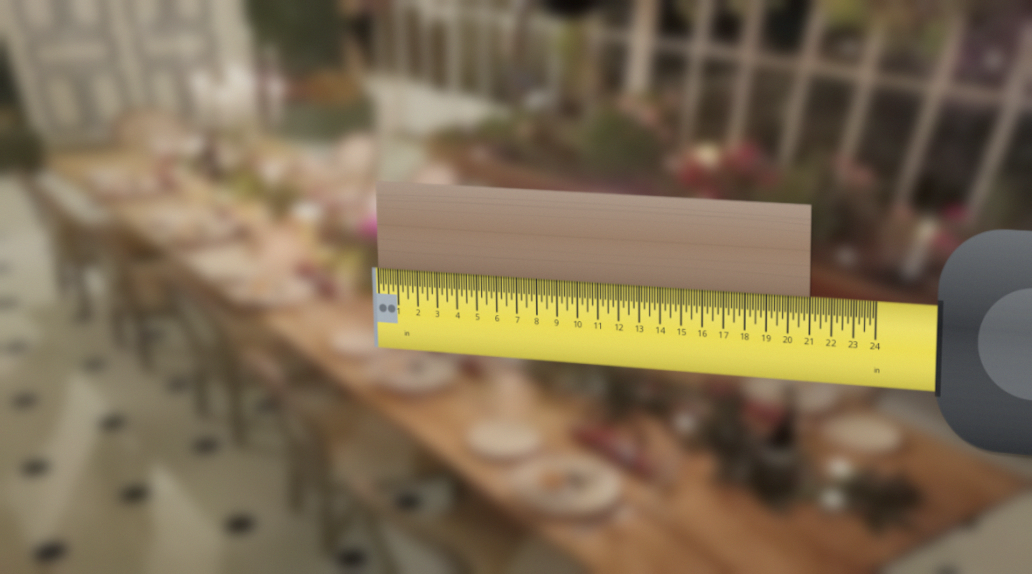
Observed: 21 in
